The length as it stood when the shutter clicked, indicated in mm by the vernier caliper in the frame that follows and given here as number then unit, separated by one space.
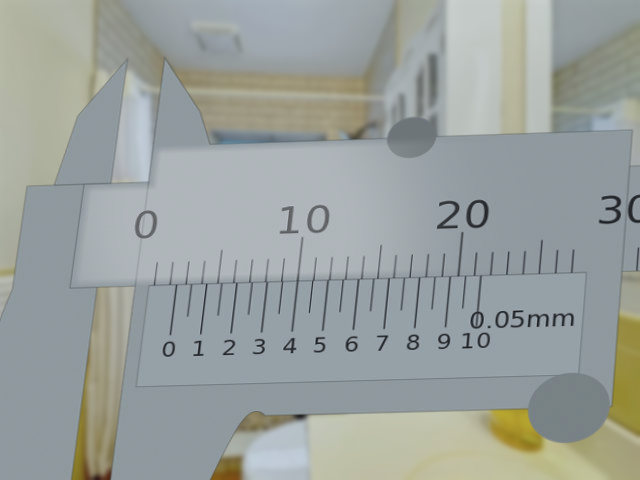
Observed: 2.4 mm
